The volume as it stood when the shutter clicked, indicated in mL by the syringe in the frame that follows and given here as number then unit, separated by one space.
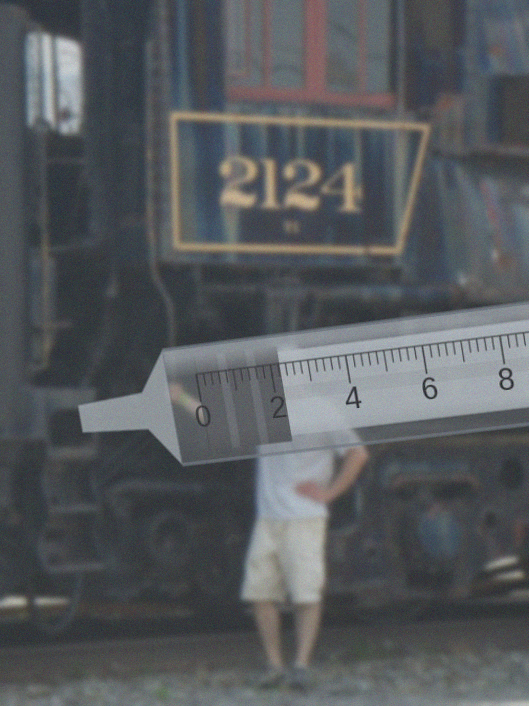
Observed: 0 mL
